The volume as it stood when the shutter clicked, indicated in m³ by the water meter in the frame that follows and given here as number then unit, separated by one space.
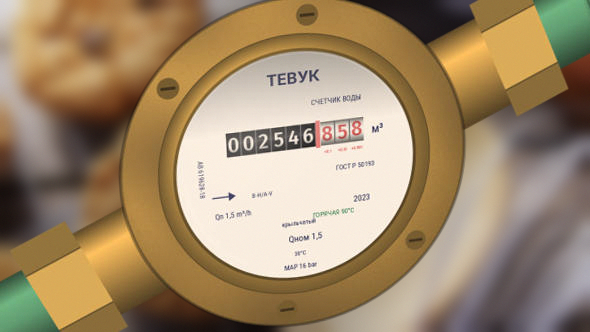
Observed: 2546.858 m³
